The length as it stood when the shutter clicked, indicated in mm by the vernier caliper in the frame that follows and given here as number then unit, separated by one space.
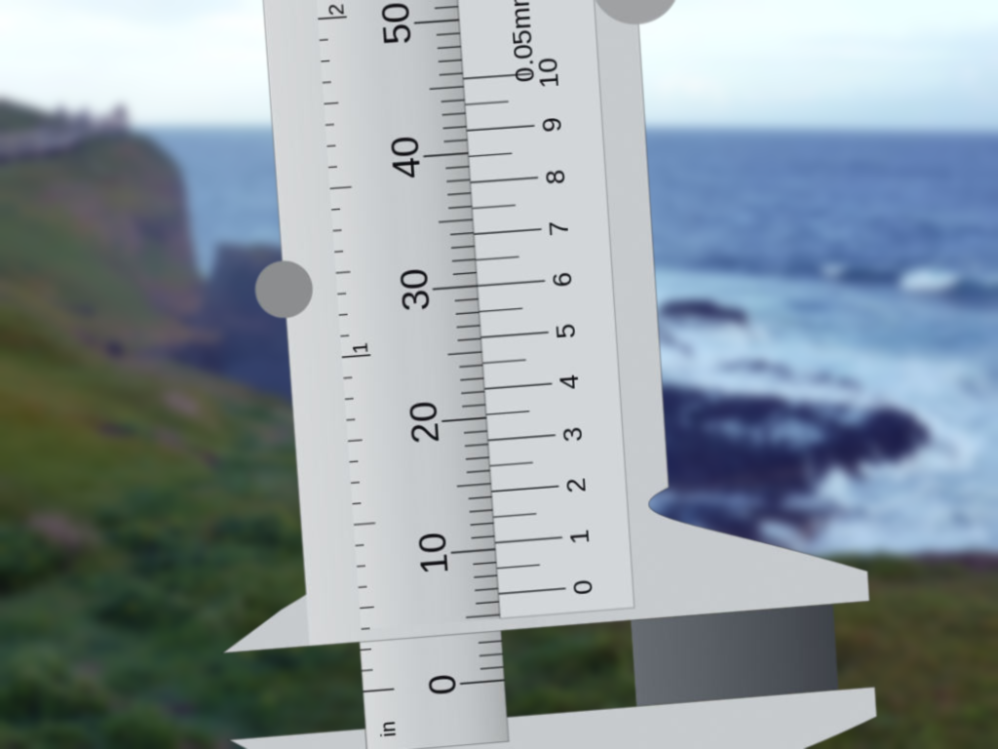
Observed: 6.6 mm
